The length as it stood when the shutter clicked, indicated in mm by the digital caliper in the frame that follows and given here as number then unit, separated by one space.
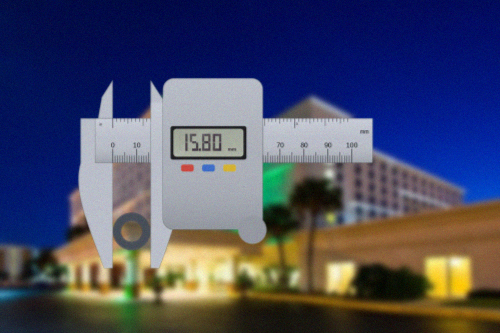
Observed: 15.80 mm
